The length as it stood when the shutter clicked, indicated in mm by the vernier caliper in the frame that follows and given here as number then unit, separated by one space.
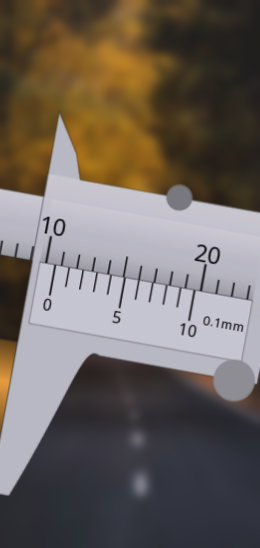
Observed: 10.6 mm
